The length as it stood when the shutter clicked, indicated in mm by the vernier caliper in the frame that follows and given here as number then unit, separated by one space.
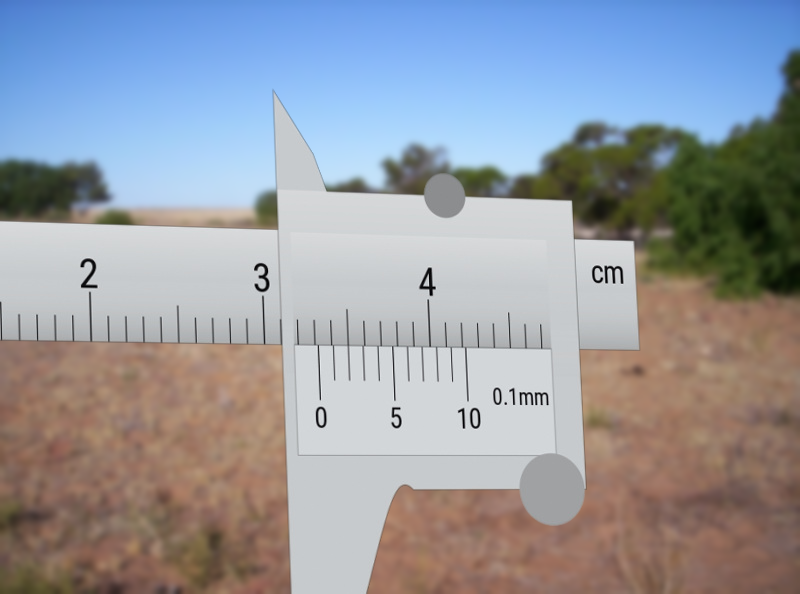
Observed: 33.2 mm
